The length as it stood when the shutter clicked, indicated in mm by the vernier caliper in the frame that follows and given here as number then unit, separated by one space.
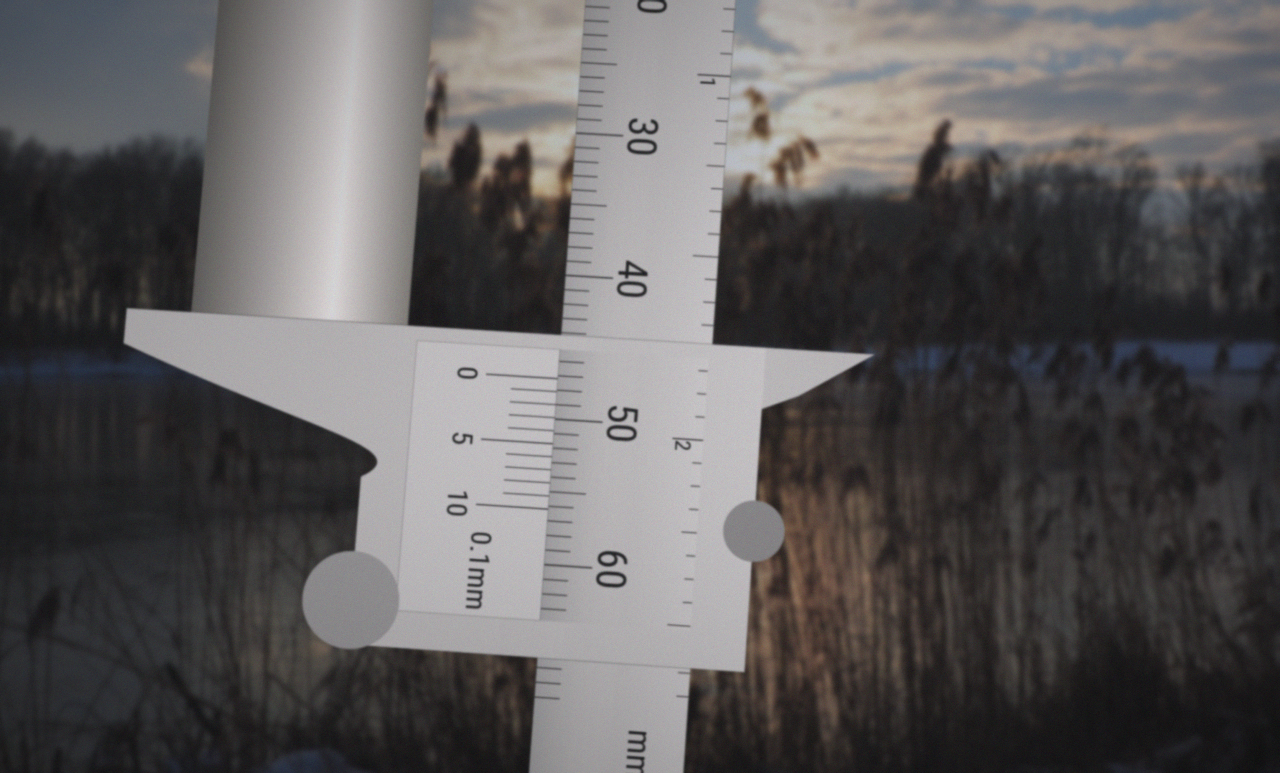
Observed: 47.2 mm
